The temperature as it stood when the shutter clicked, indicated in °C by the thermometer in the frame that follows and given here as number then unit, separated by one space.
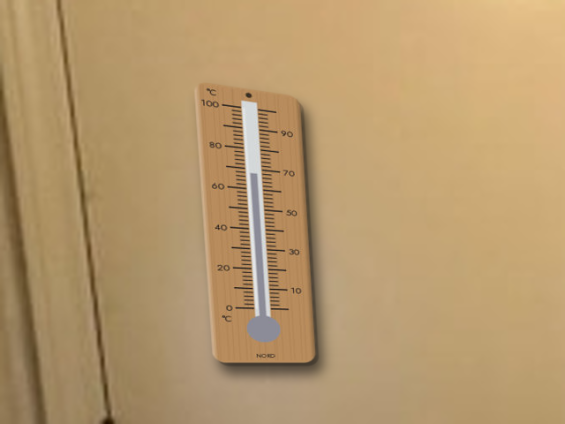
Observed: 68 °C
